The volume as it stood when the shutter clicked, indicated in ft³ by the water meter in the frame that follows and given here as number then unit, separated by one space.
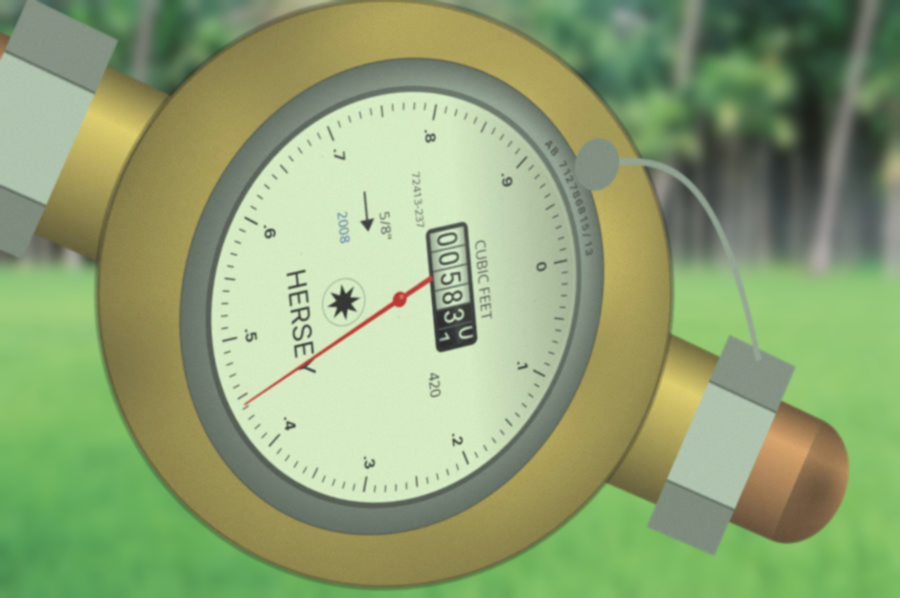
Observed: 5830.44 ft³
